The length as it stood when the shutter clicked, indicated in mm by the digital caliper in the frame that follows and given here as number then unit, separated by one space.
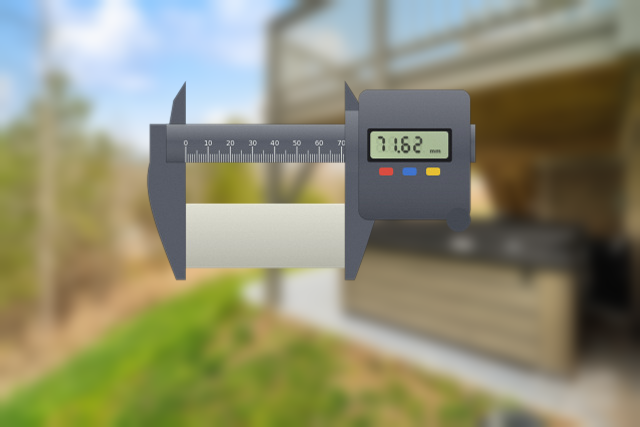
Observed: 71.62 mm
